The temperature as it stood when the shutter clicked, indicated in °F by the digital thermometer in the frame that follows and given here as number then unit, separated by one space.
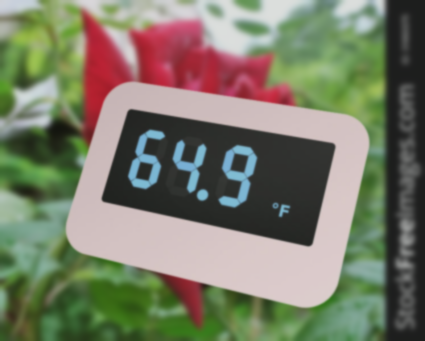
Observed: 64.9 °F
